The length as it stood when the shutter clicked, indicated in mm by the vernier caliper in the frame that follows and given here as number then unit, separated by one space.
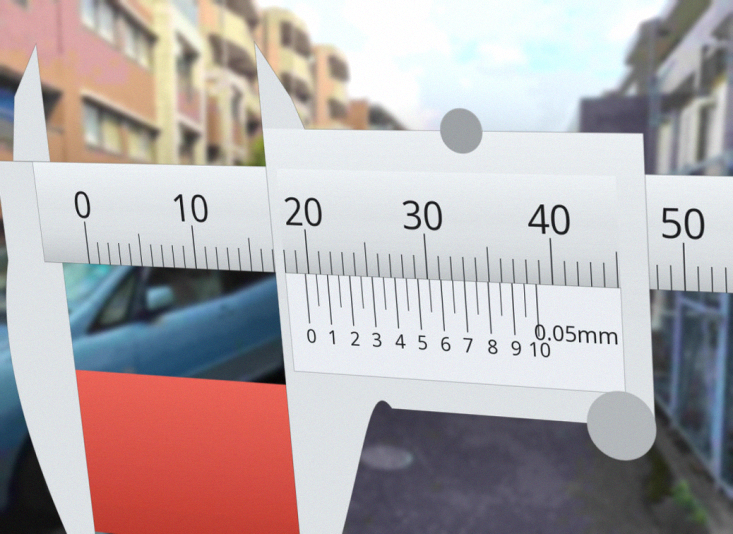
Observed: 19.7 mm
